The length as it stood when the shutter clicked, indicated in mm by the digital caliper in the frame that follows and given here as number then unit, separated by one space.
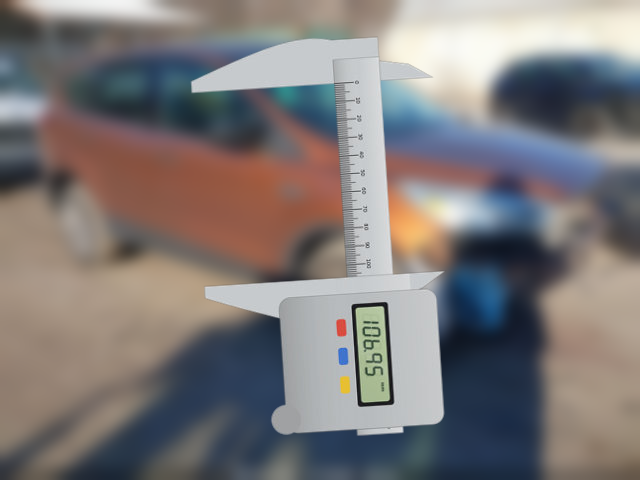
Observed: 106.95 mm
